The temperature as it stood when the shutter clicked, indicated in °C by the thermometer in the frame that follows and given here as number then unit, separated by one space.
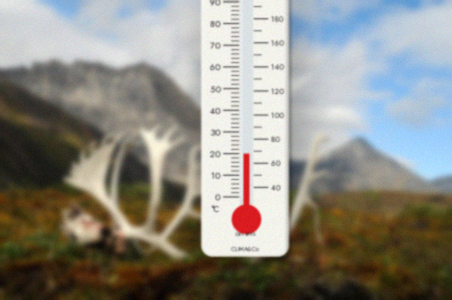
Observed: 20 °C
